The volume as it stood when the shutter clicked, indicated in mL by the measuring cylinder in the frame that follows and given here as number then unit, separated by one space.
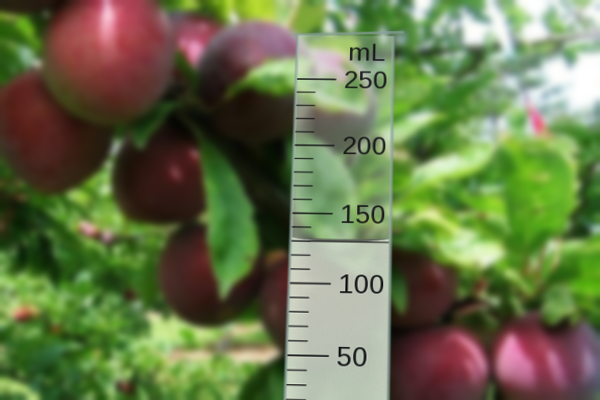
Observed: 130 mL
